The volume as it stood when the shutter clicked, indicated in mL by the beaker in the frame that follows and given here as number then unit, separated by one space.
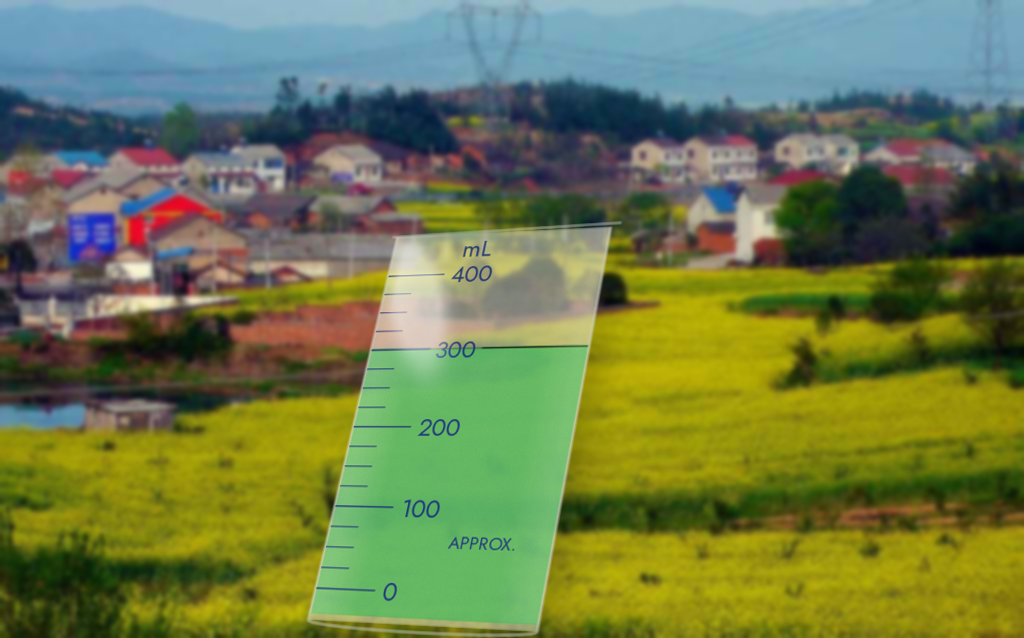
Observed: 300 mL
